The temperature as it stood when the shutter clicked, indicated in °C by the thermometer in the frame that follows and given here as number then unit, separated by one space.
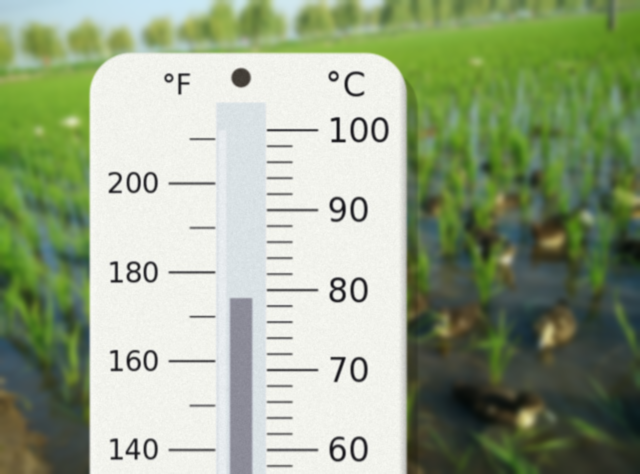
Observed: 79 °C
